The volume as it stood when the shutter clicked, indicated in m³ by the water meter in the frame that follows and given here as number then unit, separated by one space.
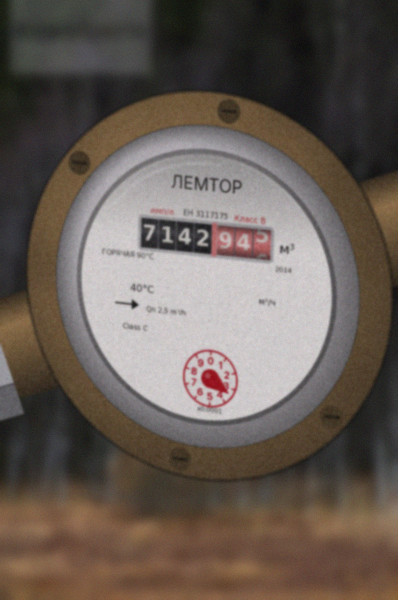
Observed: 7142.9453 m³
